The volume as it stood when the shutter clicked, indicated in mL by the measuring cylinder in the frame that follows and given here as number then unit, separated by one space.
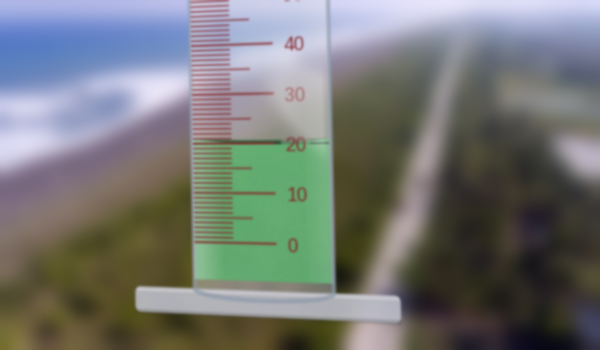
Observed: 20 mL
